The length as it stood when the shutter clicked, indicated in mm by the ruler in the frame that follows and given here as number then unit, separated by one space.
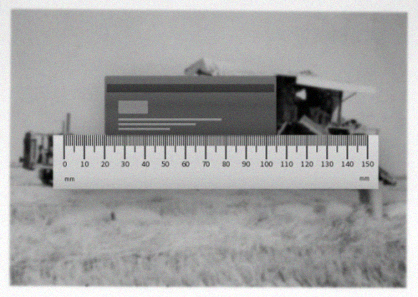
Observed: 85 mm
